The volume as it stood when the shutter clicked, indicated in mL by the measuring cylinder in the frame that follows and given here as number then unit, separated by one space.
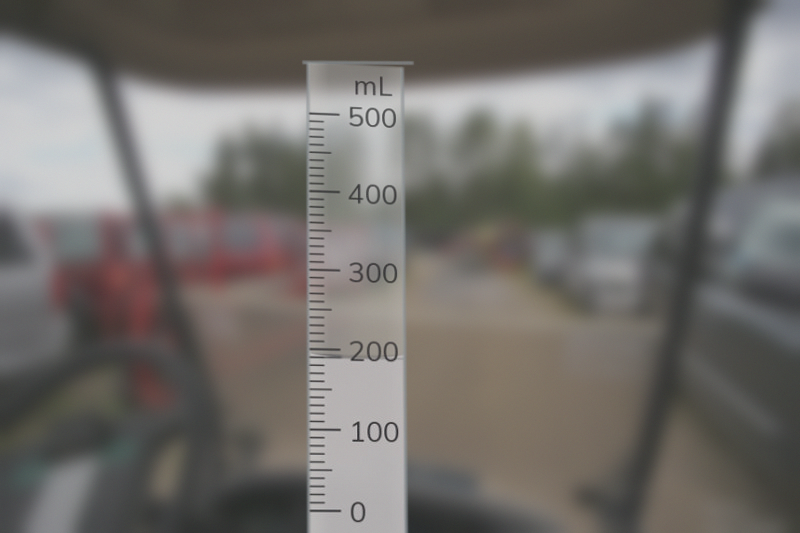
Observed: 190 mL
